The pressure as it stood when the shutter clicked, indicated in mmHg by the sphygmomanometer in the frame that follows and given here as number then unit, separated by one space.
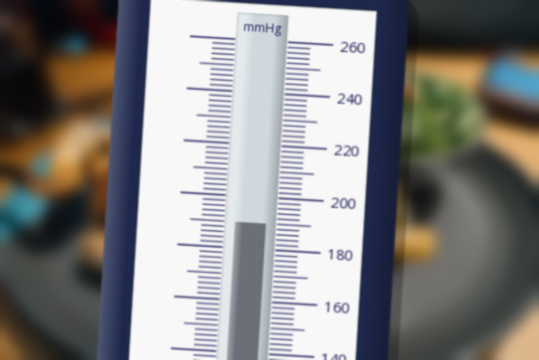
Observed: 190 mmHg
